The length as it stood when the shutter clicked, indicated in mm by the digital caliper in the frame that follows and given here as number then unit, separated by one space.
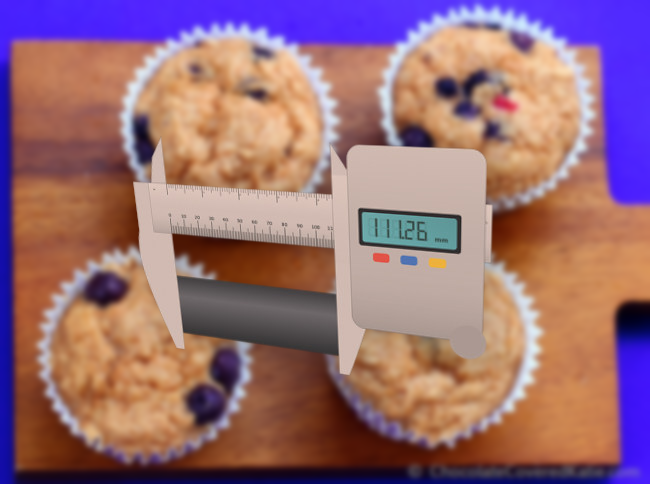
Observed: 111.26 mm
